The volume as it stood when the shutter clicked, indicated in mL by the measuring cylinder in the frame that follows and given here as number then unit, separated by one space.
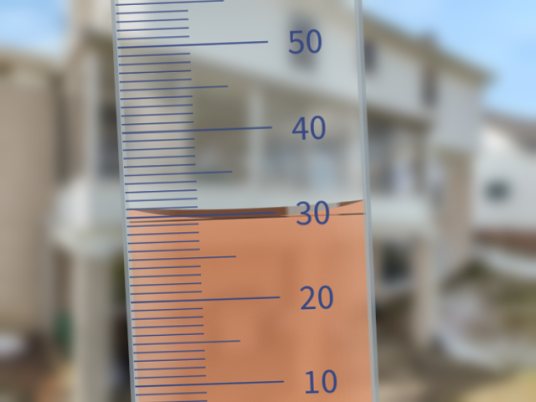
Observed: 29.5 mL
